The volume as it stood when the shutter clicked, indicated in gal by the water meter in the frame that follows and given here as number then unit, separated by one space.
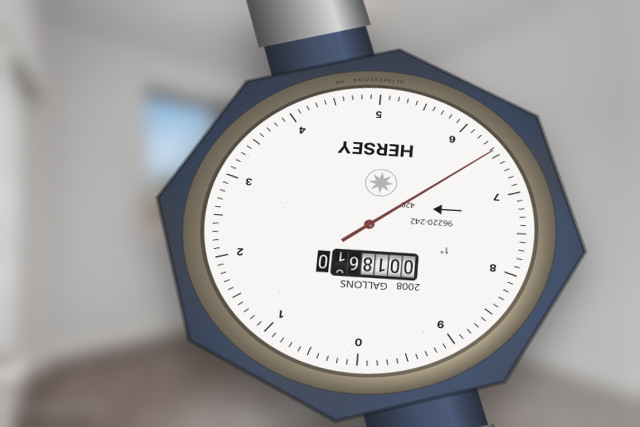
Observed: 18606.4 gal
